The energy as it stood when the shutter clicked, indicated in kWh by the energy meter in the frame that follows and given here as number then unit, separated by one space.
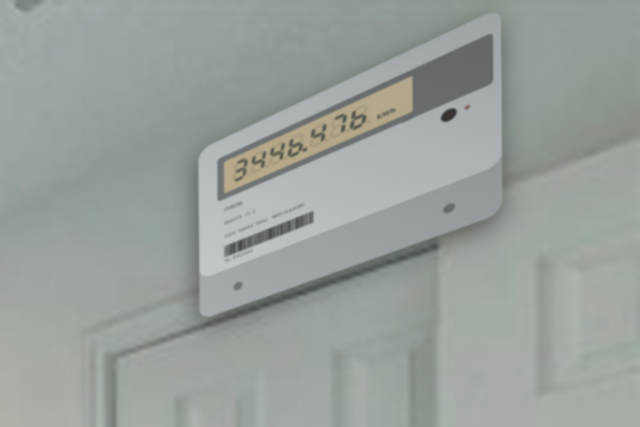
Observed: 3446.476 kWh
